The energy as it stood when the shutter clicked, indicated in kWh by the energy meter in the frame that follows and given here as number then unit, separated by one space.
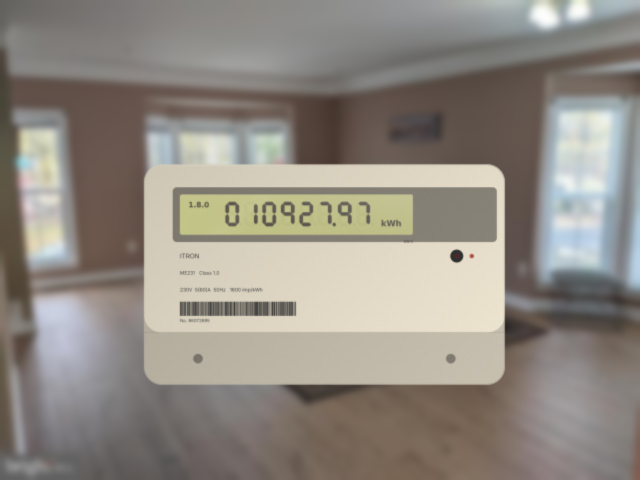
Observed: 10927.97 kWh
